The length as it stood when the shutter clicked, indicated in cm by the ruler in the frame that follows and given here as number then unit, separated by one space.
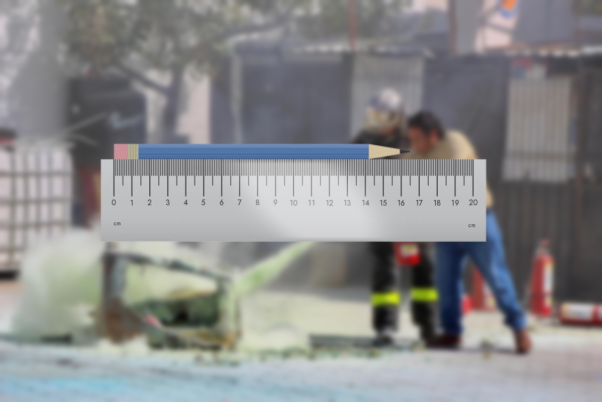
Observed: 16.5 cm
